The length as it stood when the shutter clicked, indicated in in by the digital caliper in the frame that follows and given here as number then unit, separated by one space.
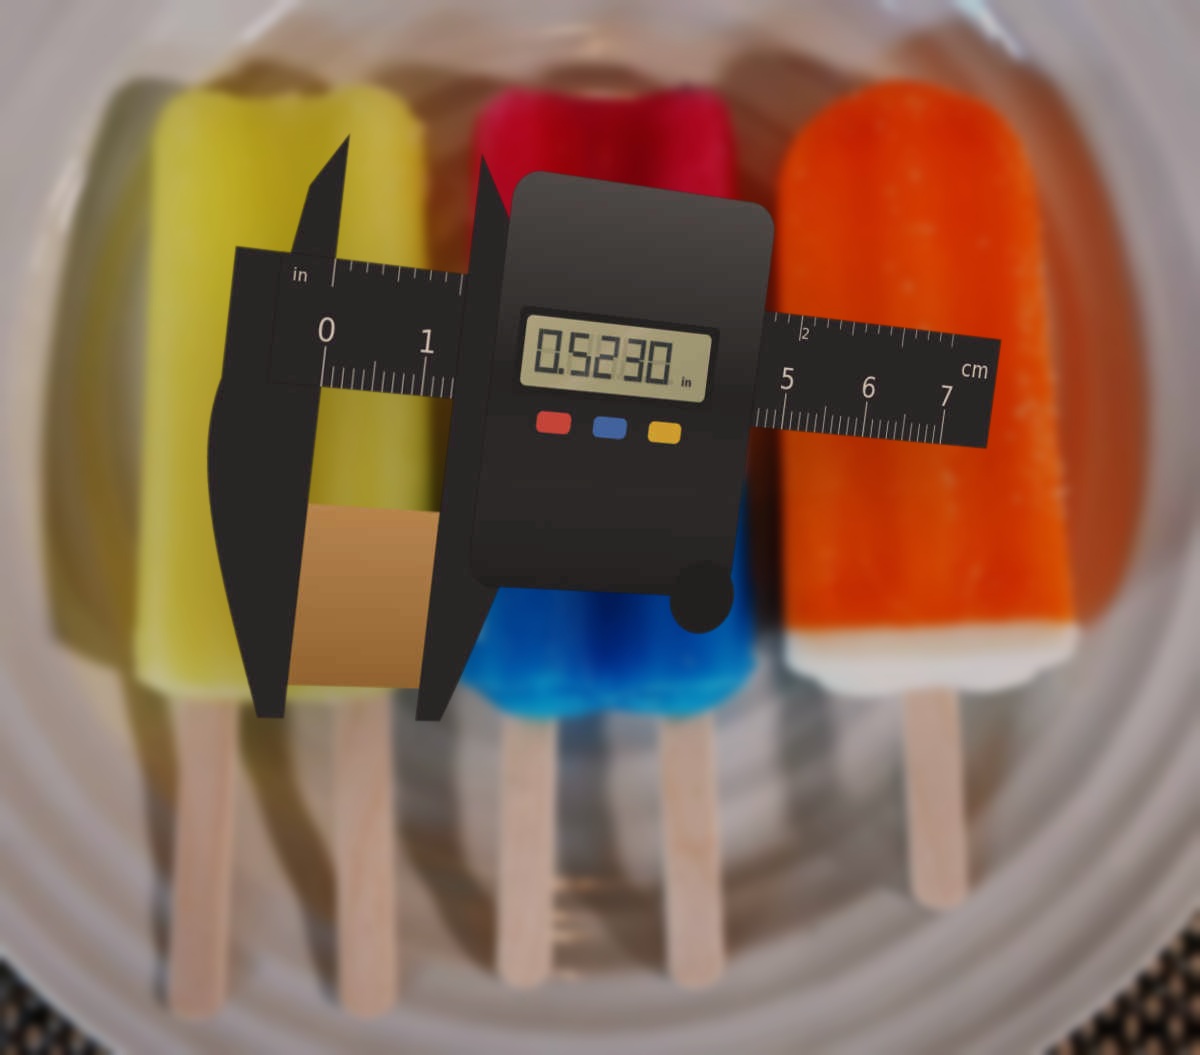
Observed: 0.5230 in
